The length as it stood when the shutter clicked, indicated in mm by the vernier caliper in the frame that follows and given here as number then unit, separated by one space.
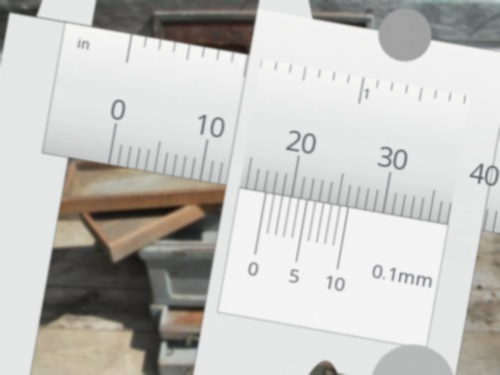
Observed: 17.2 mm
